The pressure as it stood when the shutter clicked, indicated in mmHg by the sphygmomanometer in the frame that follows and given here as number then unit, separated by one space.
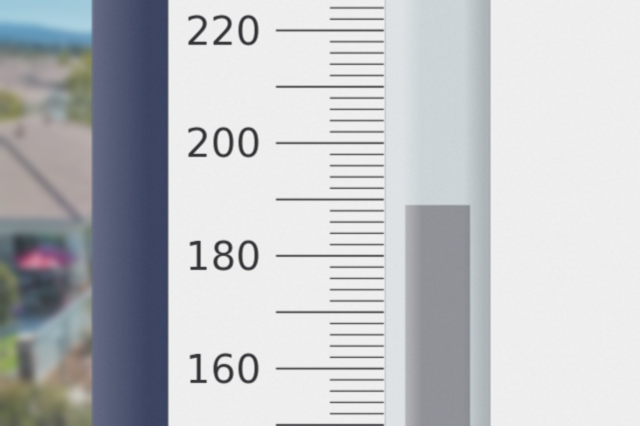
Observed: 189 mmHg
